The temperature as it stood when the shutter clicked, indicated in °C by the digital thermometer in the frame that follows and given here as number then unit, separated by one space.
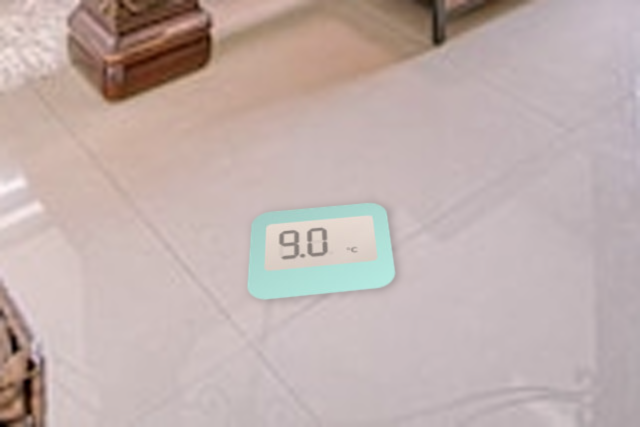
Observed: 9.0 °C
